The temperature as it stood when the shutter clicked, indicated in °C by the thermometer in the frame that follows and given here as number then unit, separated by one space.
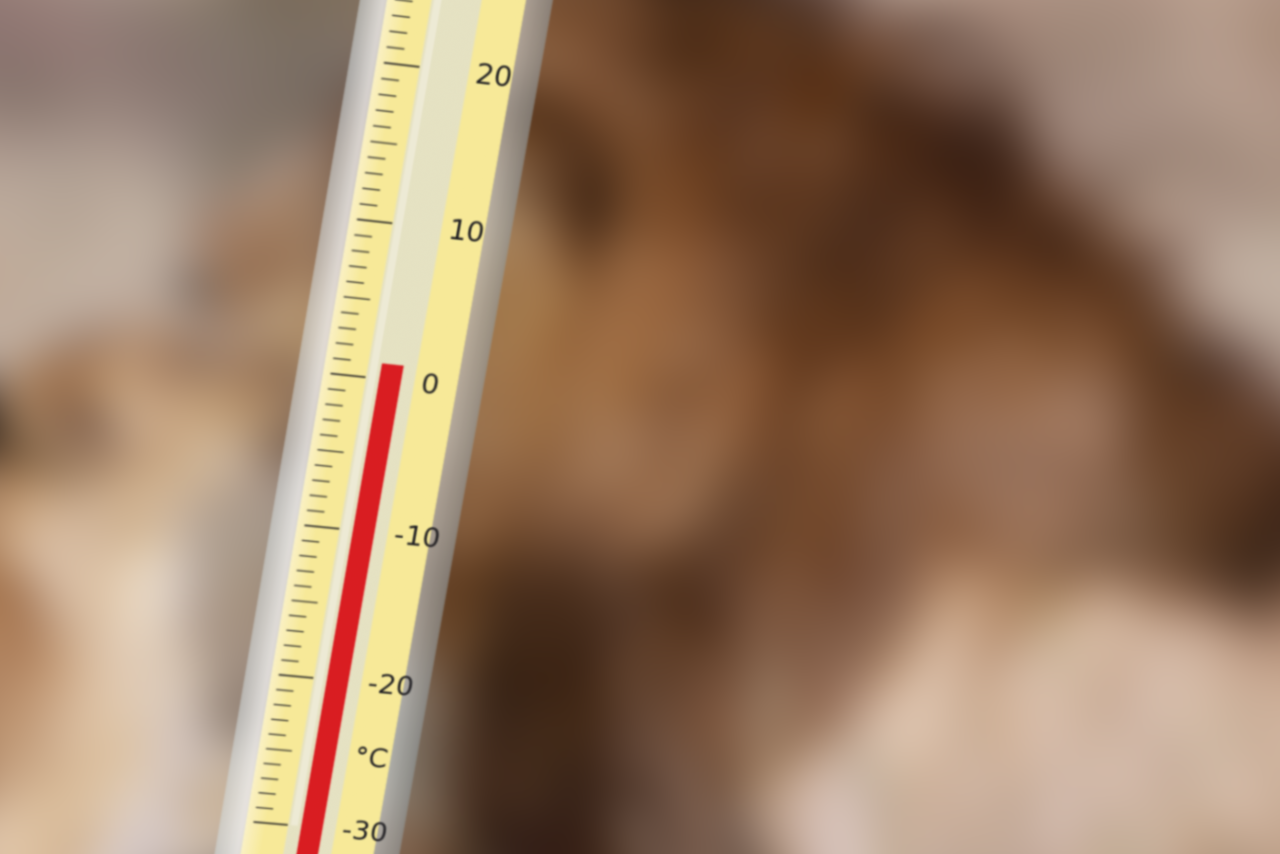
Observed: 1 °C
